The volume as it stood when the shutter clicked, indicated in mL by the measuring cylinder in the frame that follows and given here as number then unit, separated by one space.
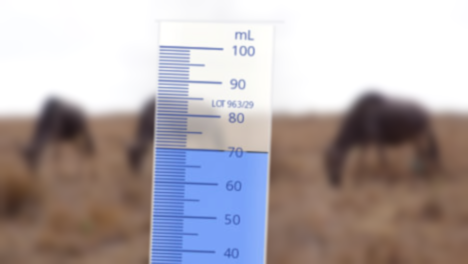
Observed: 70 mL
